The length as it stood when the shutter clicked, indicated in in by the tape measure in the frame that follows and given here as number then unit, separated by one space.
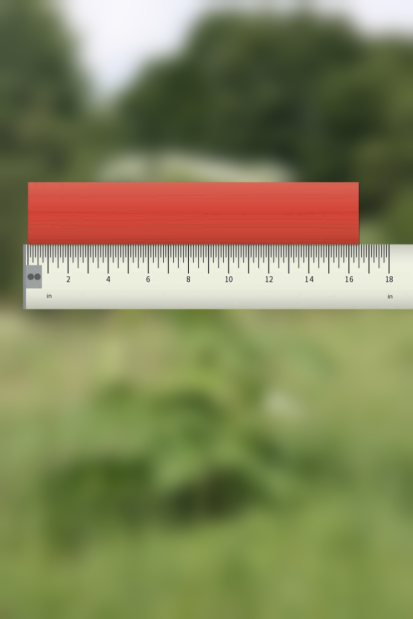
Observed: 16.5 in
